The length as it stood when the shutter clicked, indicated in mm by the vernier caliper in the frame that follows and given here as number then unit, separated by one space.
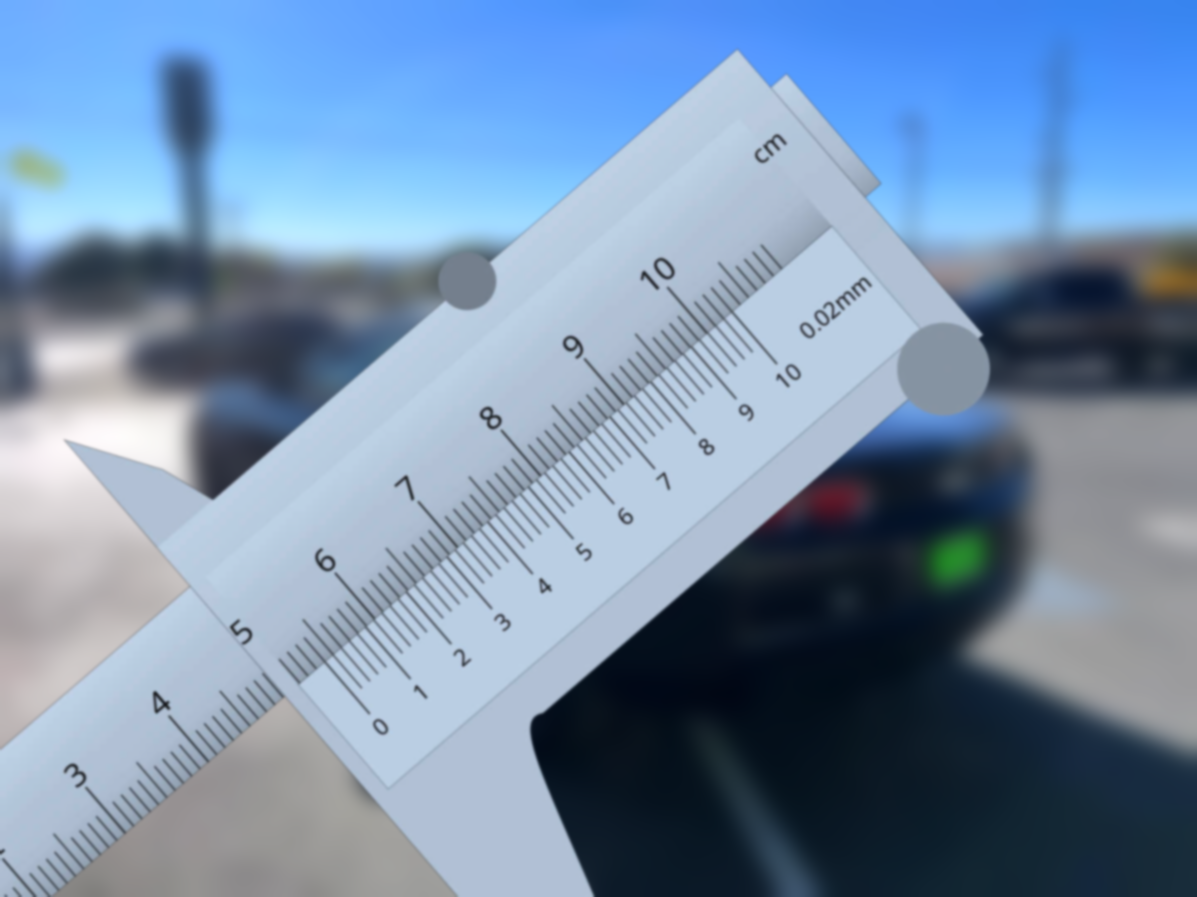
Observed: 54.0 mm
